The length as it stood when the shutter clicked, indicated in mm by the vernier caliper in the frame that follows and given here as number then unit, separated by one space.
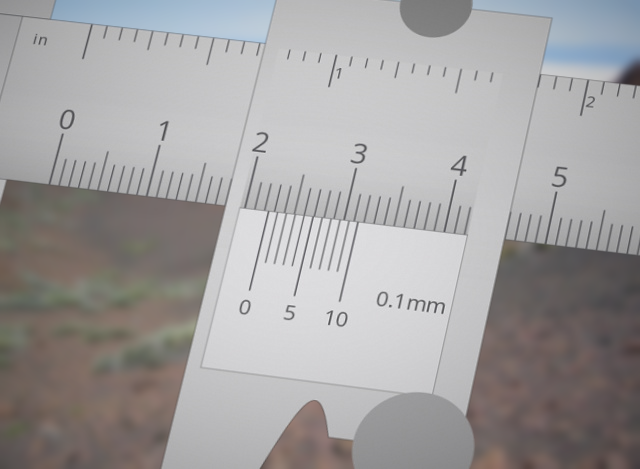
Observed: 22.4 mm
